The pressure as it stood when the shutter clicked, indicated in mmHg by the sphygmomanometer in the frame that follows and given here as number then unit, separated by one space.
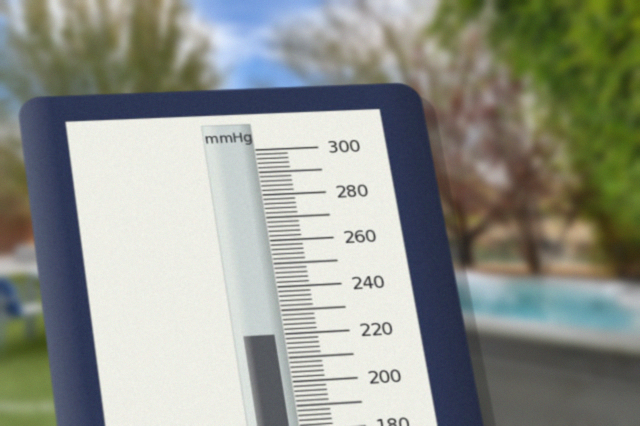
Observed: 220 mmHg
